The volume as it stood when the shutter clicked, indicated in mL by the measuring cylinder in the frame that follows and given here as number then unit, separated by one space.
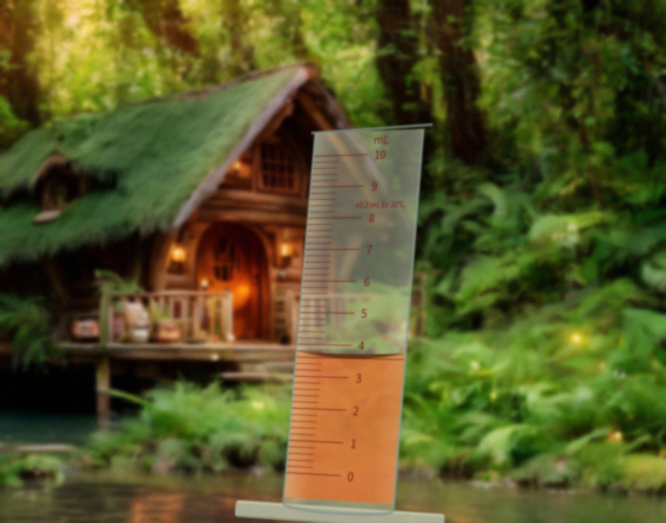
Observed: 3.6 mL
